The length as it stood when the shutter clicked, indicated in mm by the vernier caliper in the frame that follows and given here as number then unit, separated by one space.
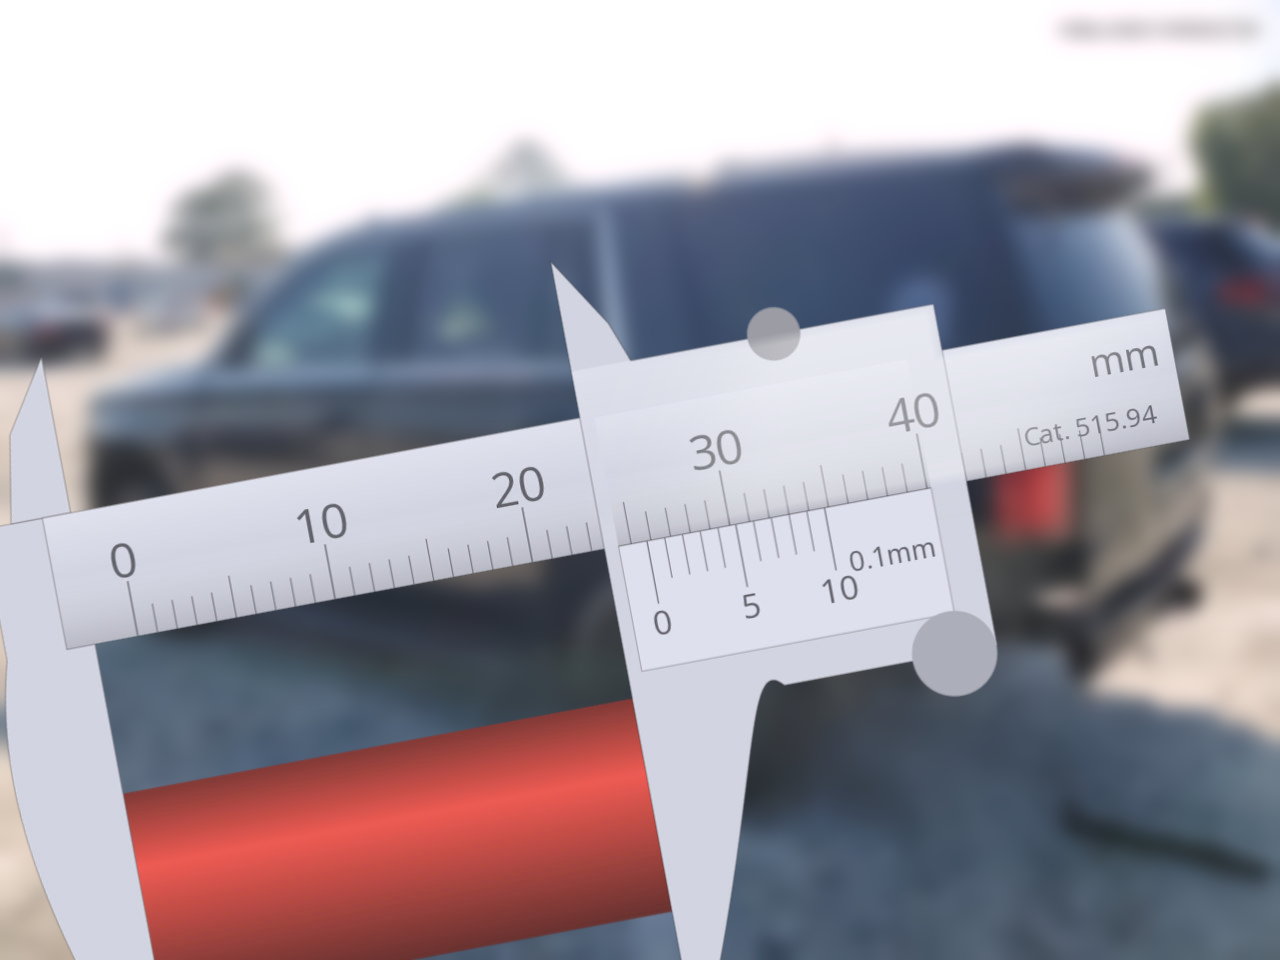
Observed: 25.8 mm
